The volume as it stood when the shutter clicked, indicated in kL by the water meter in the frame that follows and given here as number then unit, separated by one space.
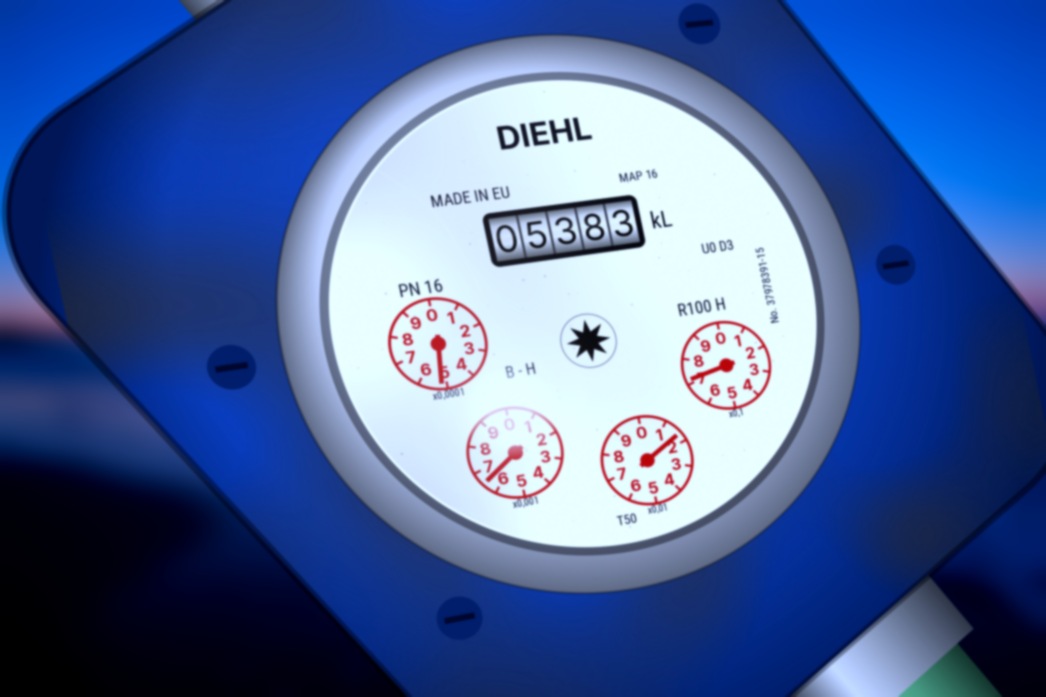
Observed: 5383.7165 kL
